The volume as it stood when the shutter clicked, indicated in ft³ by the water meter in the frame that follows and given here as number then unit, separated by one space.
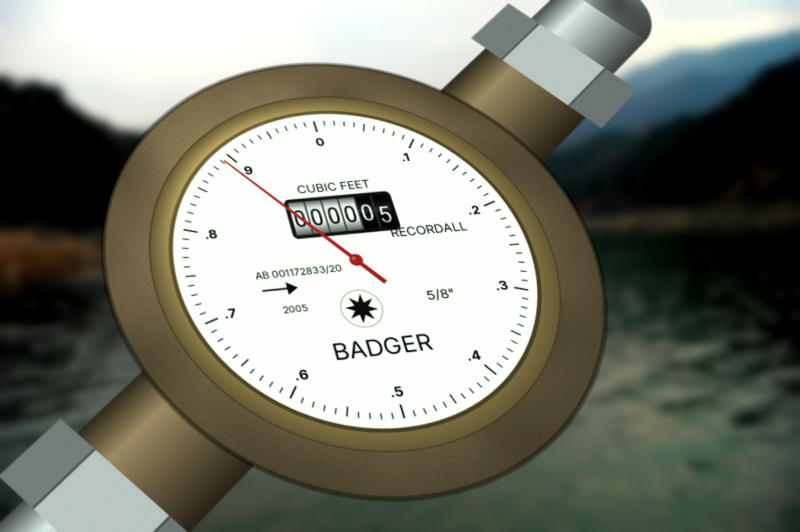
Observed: 4.89 ft³
